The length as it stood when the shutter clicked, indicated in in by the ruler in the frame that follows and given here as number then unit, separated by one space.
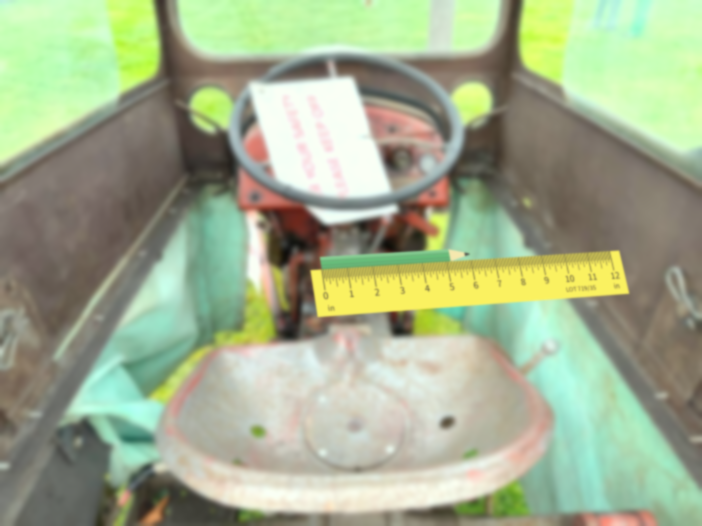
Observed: 6 in
